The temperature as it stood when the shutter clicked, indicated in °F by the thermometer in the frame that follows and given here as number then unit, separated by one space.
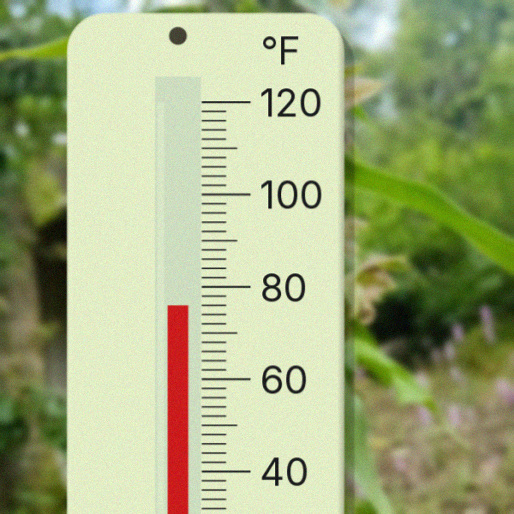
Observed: 76 °F
